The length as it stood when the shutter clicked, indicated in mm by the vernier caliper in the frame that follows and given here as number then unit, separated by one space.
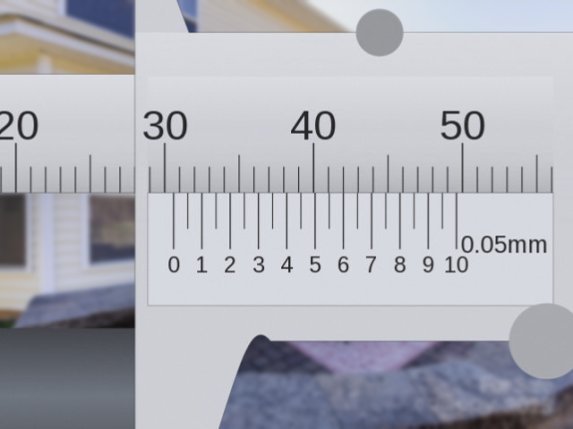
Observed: 30.6 mm
